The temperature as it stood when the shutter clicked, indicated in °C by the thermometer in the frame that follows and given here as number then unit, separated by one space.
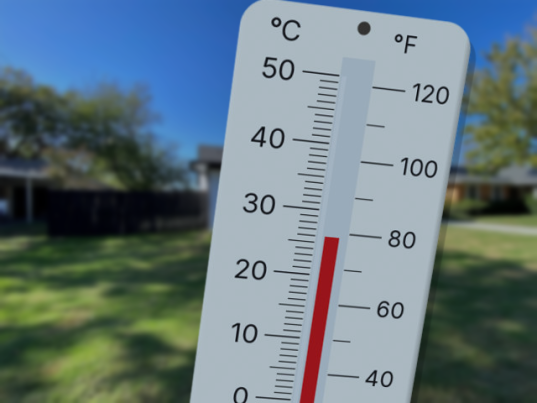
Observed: 26 °C
